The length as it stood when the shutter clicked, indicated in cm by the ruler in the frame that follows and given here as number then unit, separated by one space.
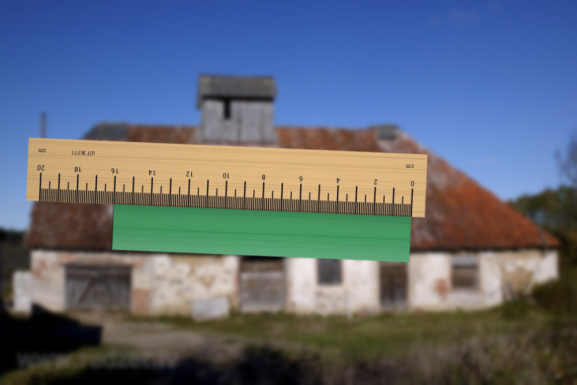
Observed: 16 cm
